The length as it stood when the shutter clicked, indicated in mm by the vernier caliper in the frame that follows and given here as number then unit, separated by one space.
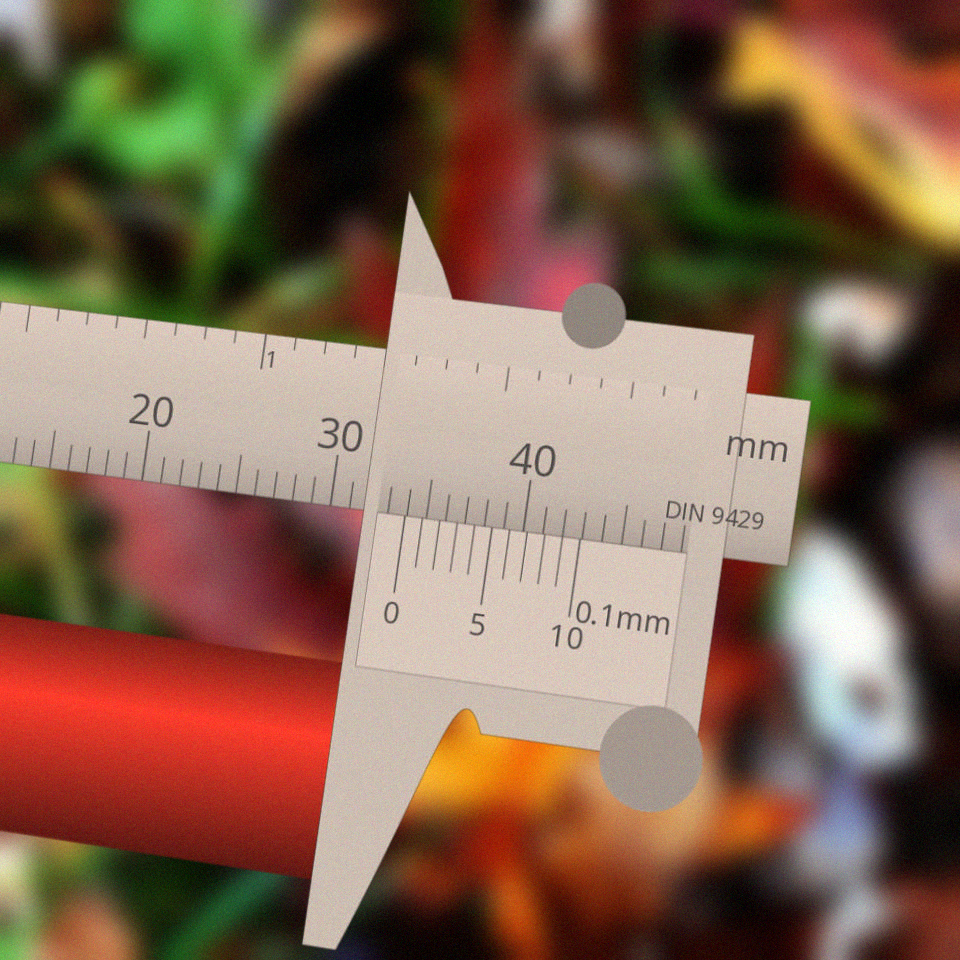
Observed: 33.9 mm
